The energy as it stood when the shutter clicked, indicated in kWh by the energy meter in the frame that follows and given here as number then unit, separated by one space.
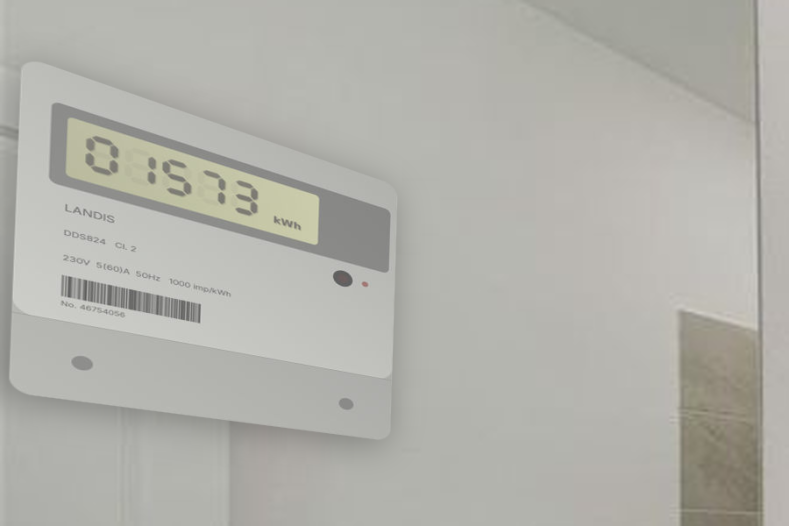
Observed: 1573 kWh
